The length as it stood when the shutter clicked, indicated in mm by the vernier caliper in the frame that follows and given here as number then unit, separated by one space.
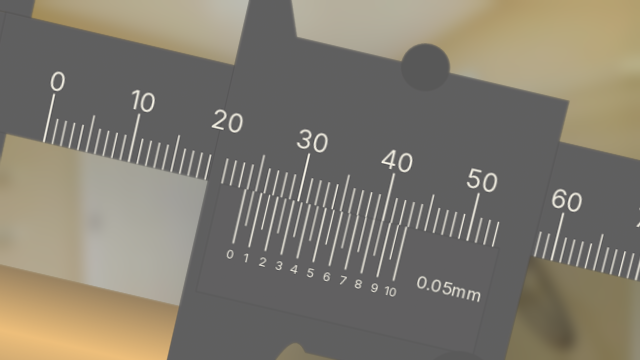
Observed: 23.8 mm
